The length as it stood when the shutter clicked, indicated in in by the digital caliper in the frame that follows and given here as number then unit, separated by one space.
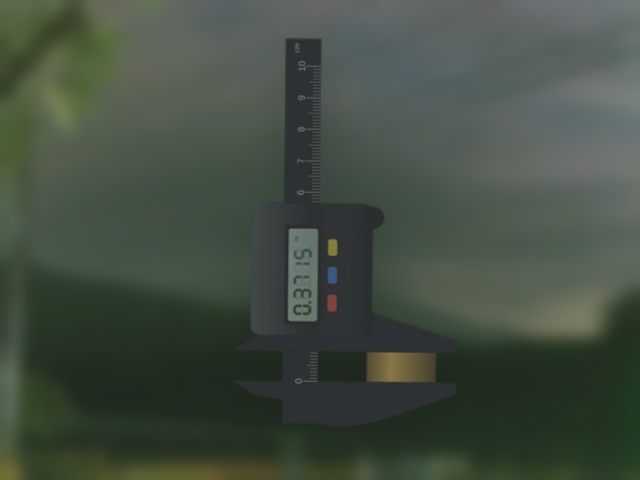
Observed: 0.3715 in
